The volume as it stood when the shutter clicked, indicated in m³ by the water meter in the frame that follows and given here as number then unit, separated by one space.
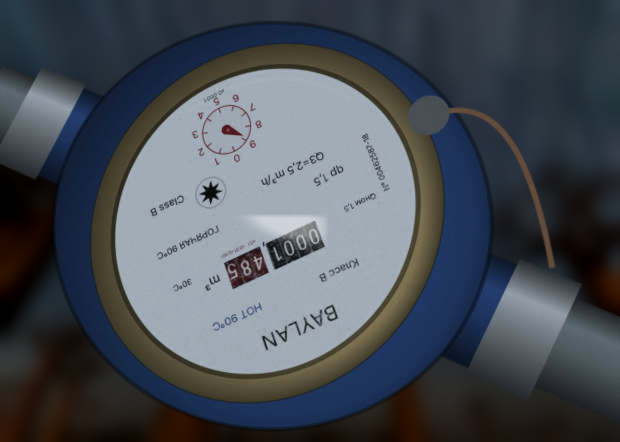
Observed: 1.4848 m³
